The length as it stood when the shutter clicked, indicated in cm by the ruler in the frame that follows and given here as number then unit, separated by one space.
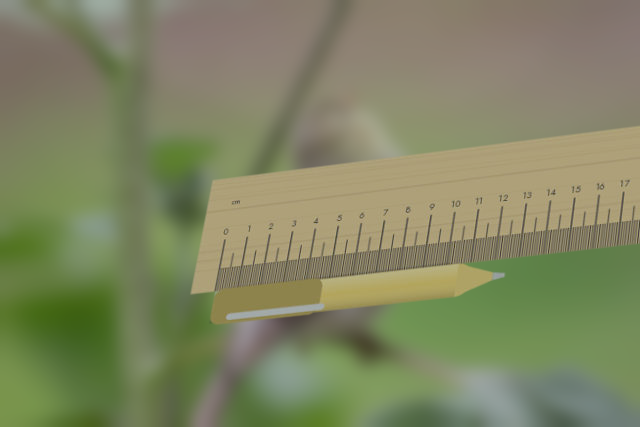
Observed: 12.5 cm
